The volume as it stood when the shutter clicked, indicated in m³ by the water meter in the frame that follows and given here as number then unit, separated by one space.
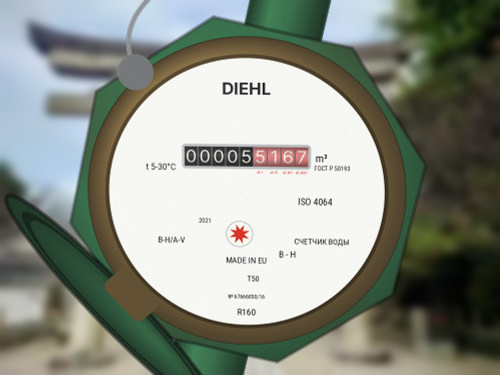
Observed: 5.5167 m³
